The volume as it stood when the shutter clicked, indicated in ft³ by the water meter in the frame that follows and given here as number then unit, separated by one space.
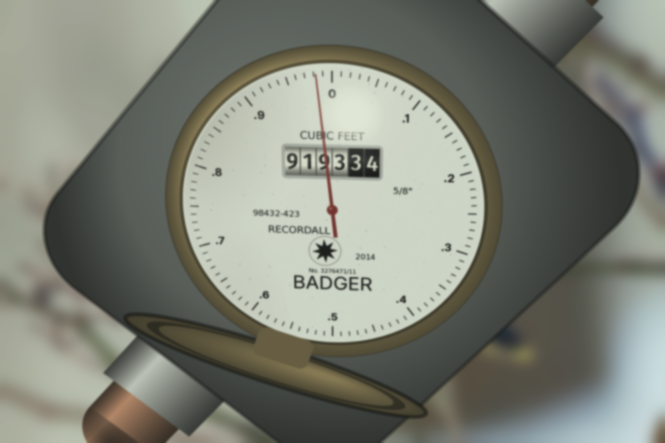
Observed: 919333.98 ft³
